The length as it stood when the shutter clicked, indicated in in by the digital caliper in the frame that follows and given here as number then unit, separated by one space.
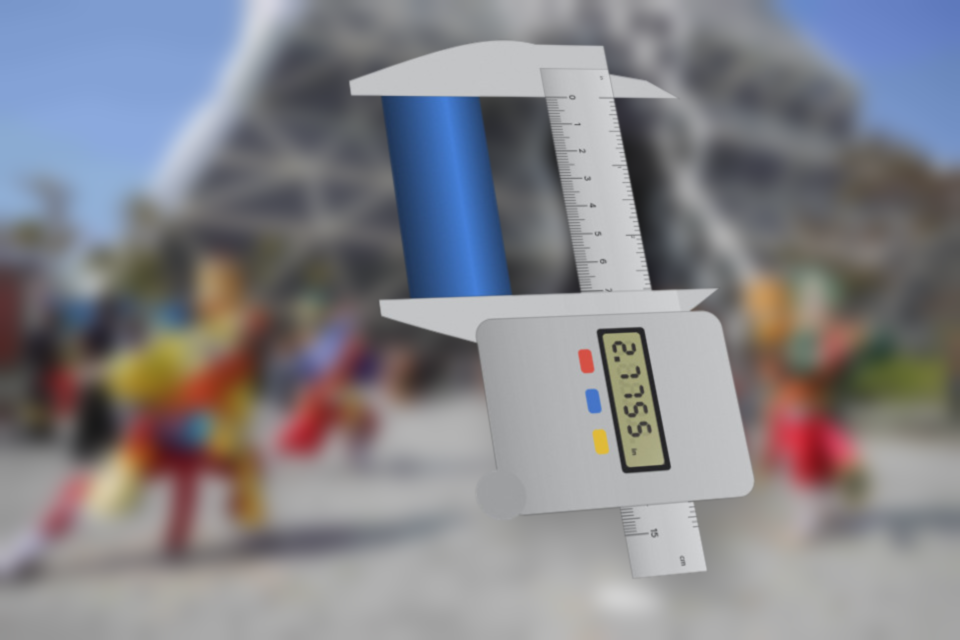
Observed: 2.7755 in
